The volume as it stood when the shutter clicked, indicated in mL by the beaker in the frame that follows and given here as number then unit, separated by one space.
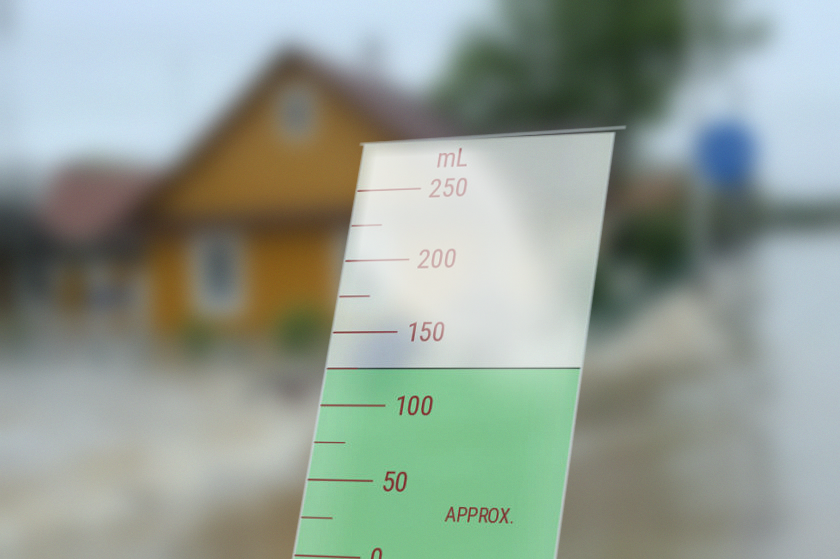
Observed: 125 mL
